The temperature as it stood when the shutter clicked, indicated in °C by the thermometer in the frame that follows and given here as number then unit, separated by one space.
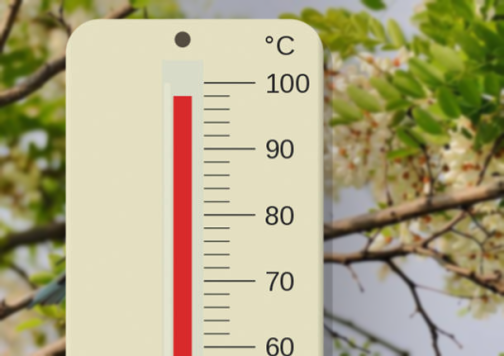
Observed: 98 °C
